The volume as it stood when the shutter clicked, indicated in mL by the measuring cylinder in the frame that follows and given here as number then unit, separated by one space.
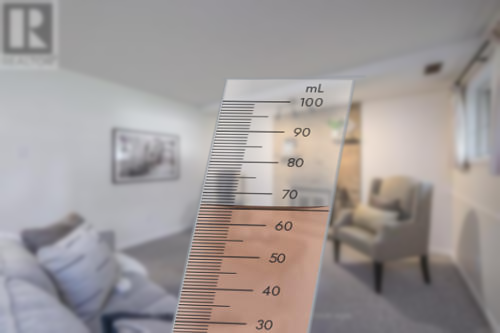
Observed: 65 mL
